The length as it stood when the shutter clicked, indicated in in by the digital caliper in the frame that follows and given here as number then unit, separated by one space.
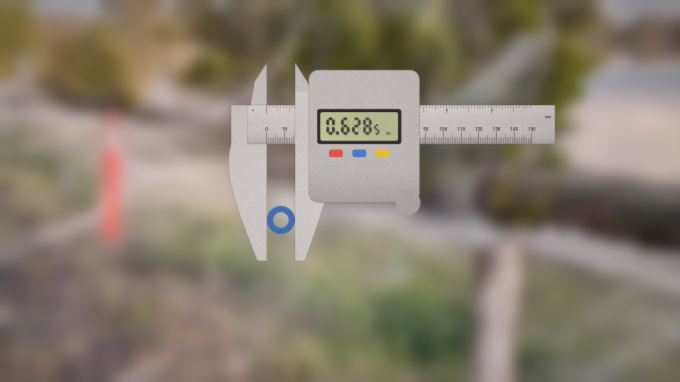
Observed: 0.6285 in
